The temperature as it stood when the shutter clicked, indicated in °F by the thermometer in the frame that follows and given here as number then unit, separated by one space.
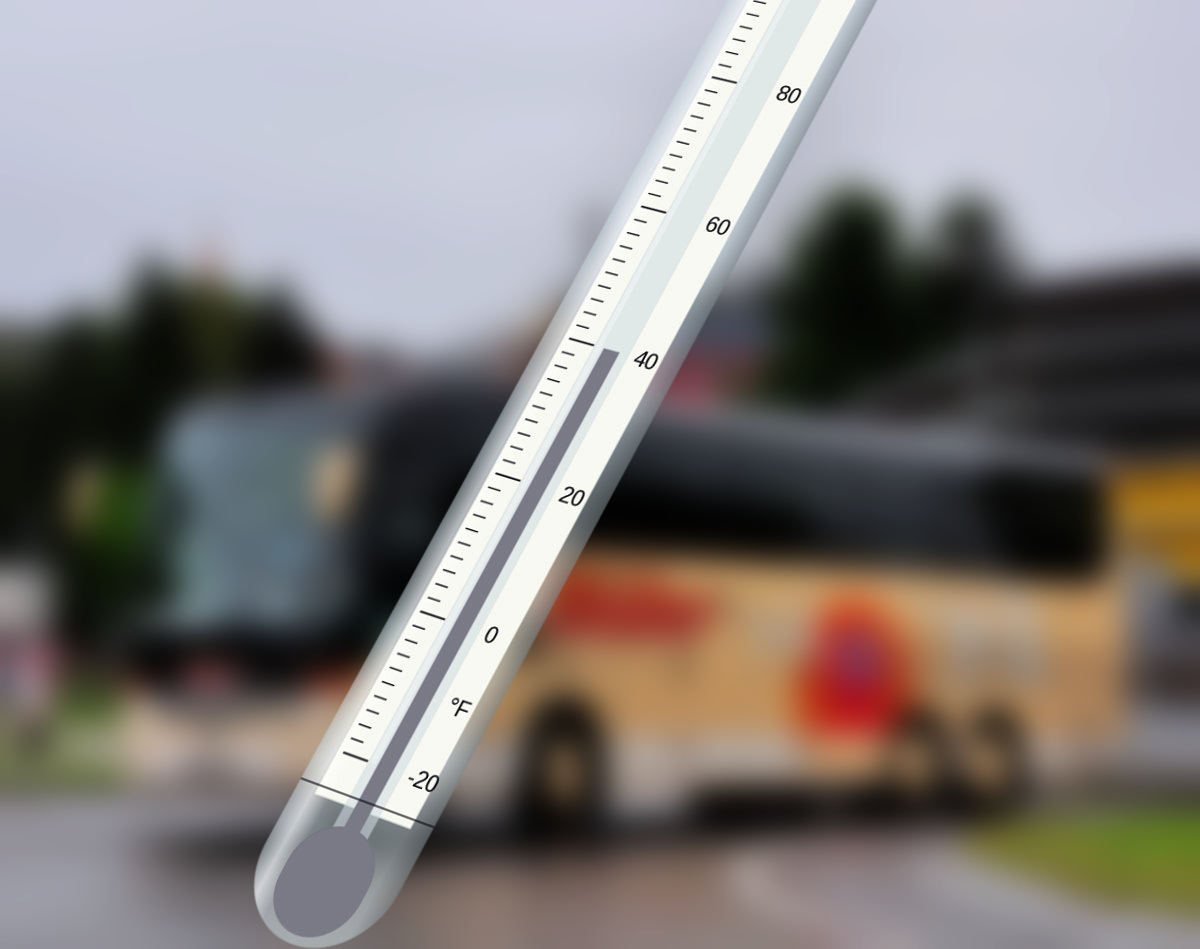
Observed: 40 °F
